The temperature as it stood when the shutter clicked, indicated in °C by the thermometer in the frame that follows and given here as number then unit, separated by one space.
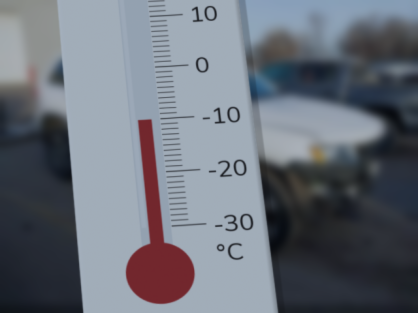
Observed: -10 °C
